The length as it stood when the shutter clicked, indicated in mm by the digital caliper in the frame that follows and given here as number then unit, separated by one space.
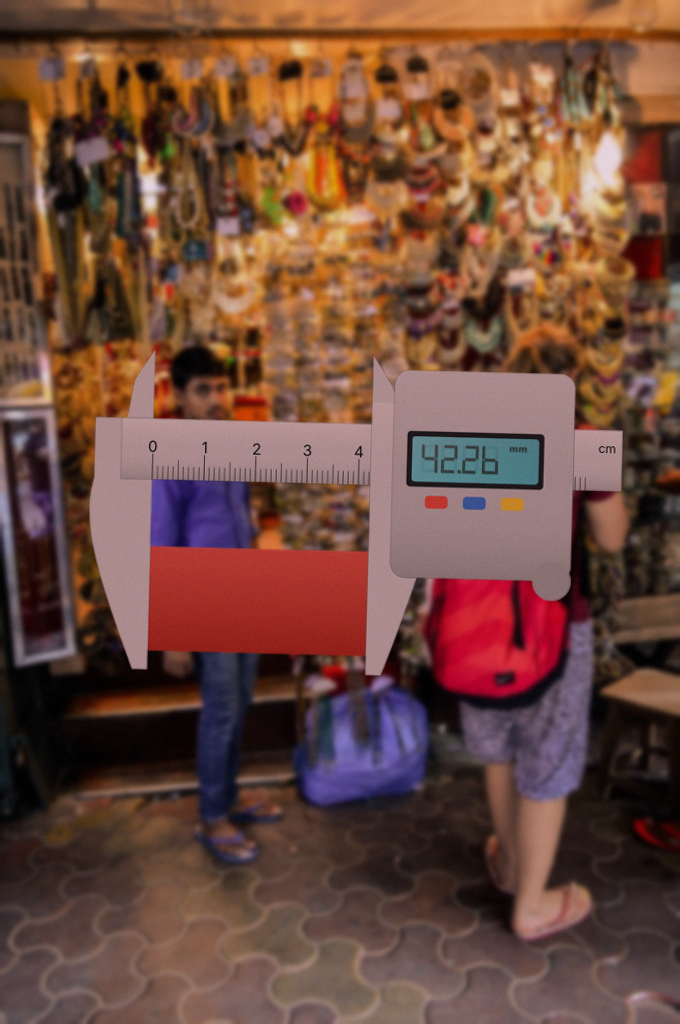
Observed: 42.26 mm
